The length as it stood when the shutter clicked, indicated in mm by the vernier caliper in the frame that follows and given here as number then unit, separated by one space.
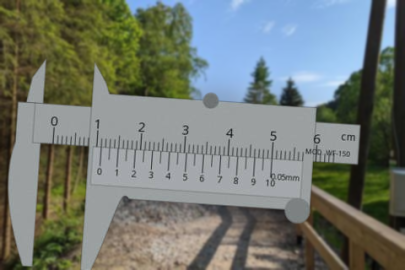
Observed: 11.0 mm
